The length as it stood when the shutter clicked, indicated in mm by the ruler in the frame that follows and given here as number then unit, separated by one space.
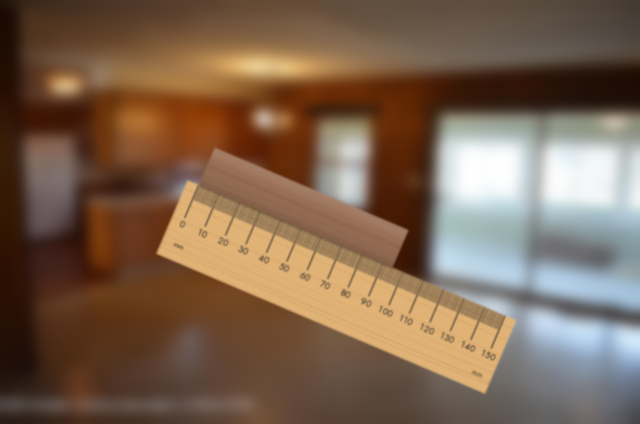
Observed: 95 mm
